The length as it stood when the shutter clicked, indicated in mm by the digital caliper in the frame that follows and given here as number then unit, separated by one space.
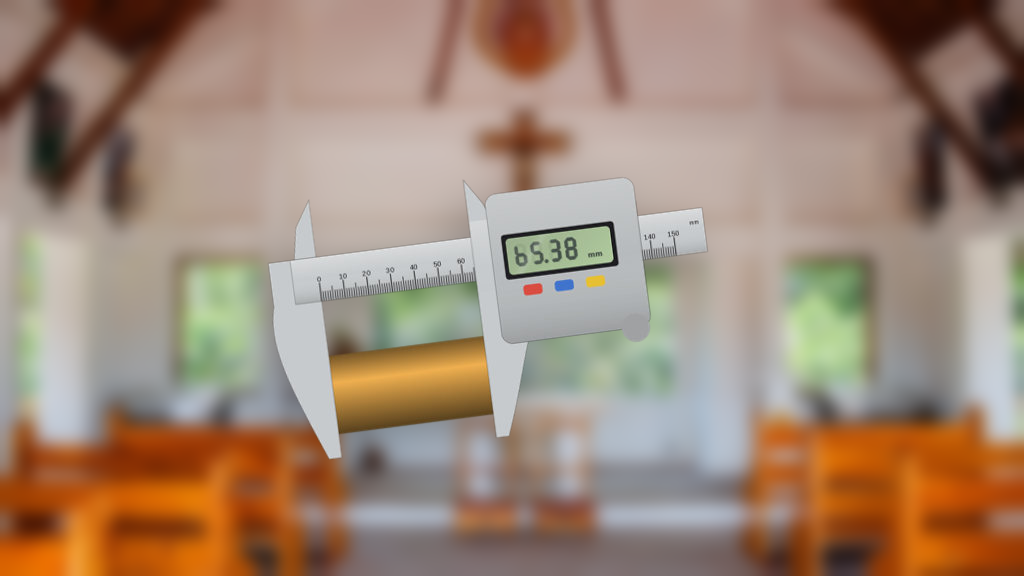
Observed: 65.38 mm
